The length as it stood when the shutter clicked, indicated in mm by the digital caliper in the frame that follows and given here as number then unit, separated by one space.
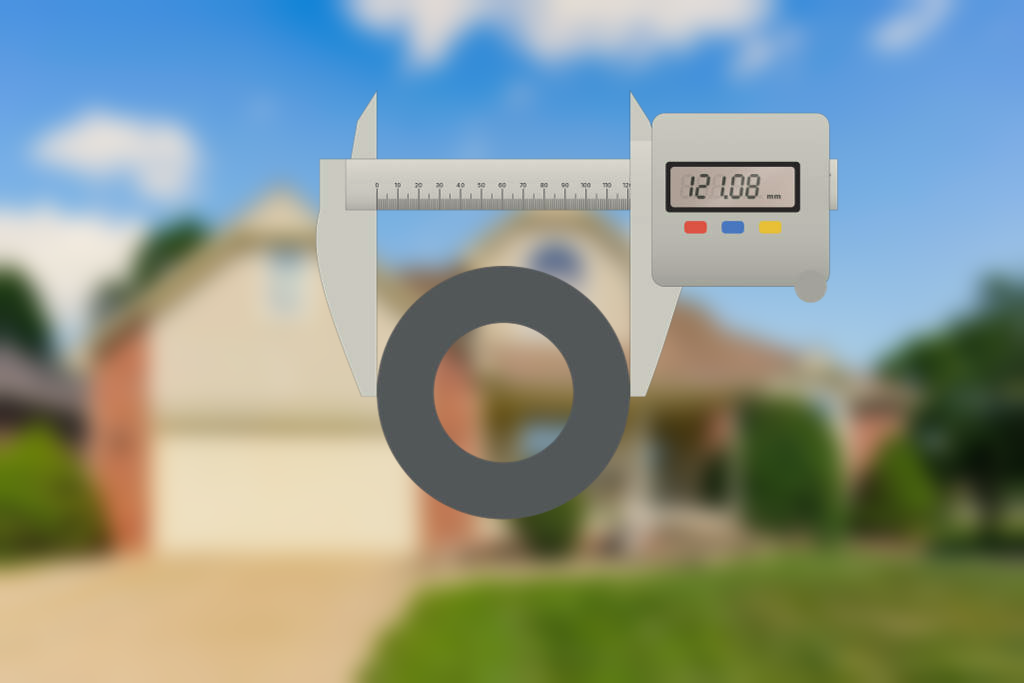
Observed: 121.08 mm
